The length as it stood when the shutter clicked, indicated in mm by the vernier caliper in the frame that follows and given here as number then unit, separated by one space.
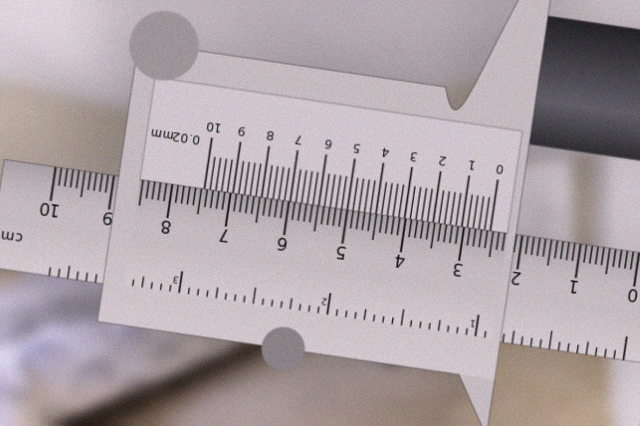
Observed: 25.5 mm
